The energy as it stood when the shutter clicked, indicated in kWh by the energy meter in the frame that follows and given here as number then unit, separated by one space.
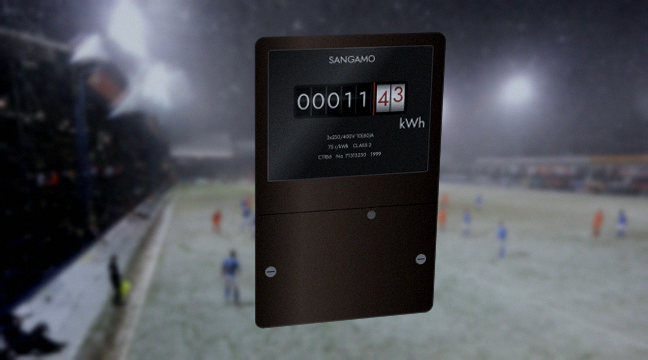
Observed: 11.43 kWh
